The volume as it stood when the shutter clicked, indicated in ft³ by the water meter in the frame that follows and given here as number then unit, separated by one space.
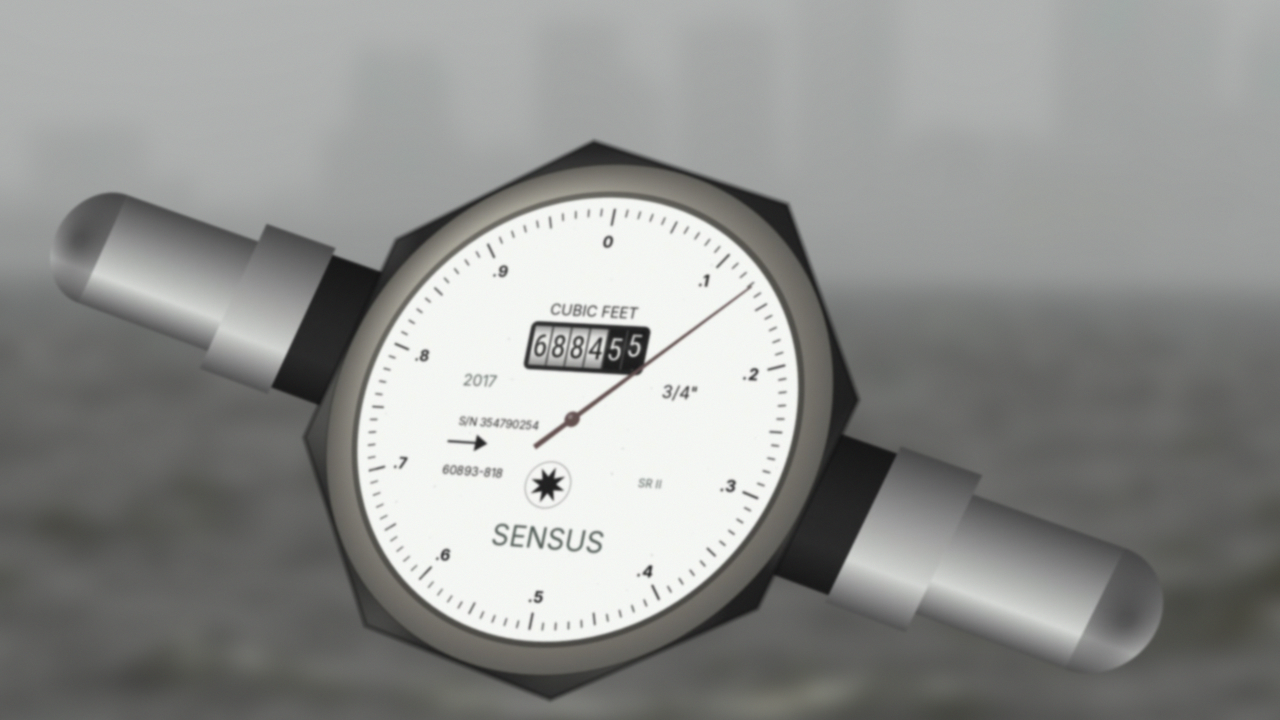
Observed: 688455.13 ft³
